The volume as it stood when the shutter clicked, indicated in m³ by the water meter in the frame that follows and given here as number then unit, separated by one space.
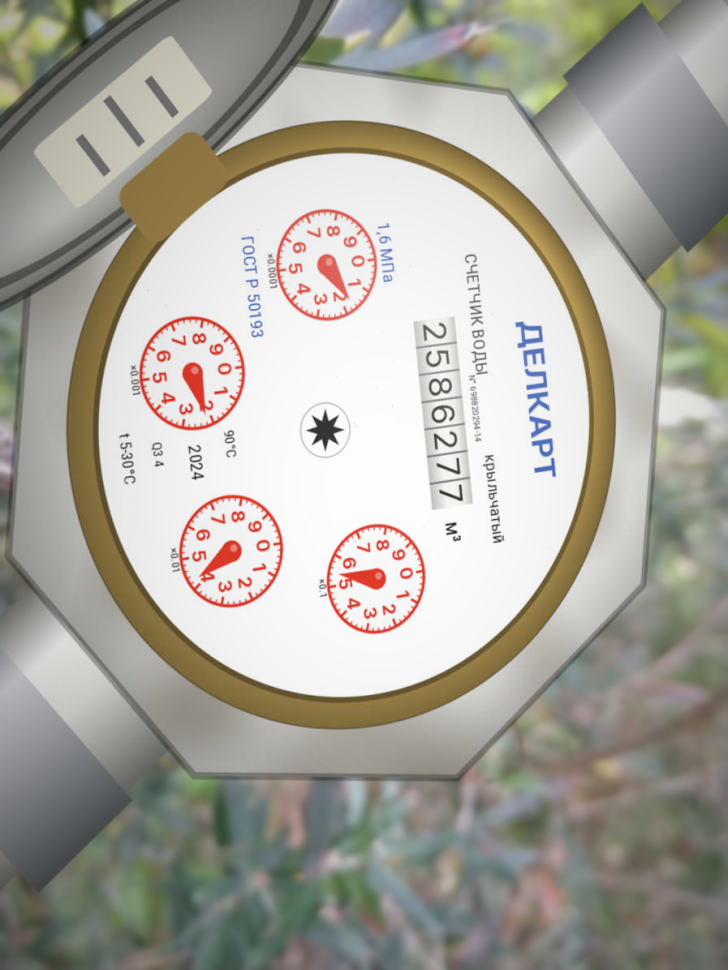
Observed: 2586277.5421 m³
